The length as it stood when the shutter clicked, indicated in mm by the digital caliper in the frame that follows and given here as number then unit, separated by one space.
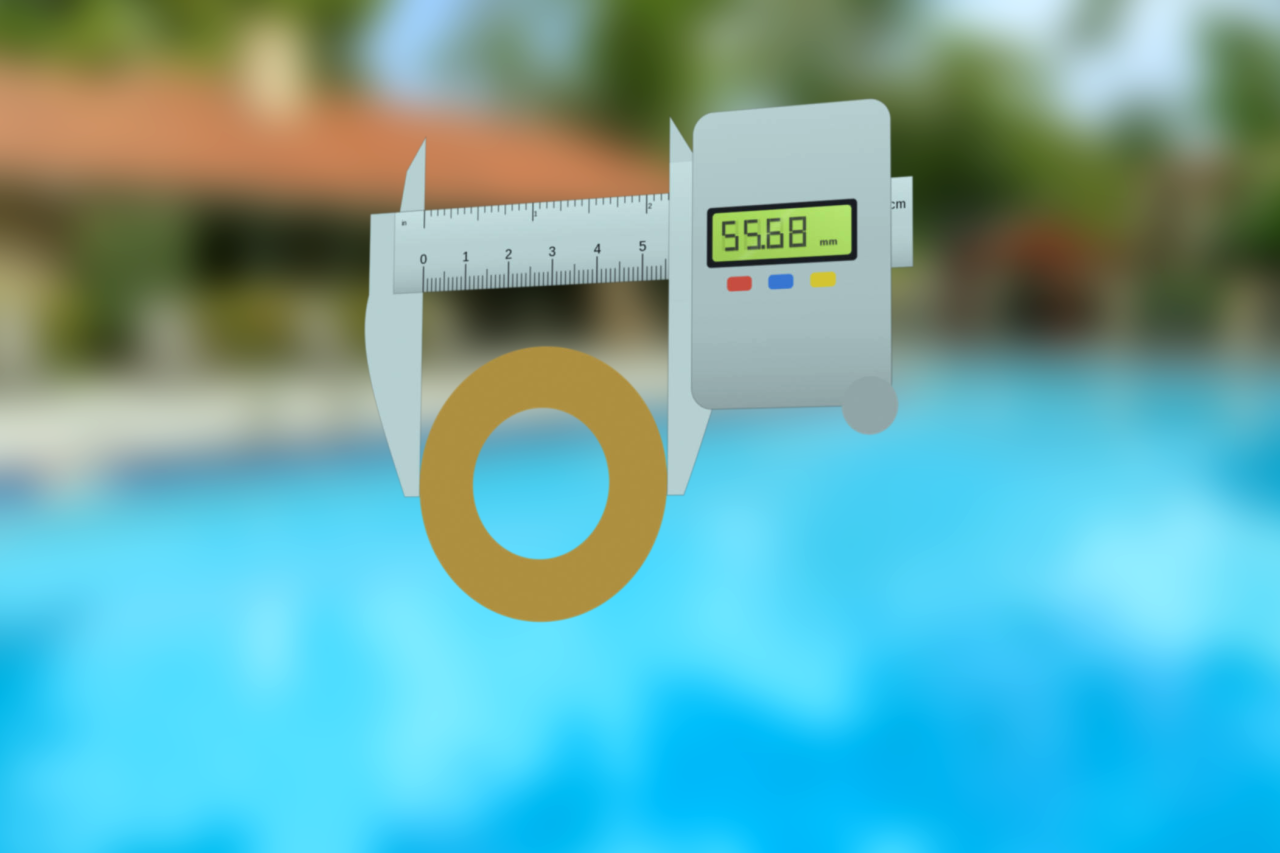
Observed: 55.68 mm
